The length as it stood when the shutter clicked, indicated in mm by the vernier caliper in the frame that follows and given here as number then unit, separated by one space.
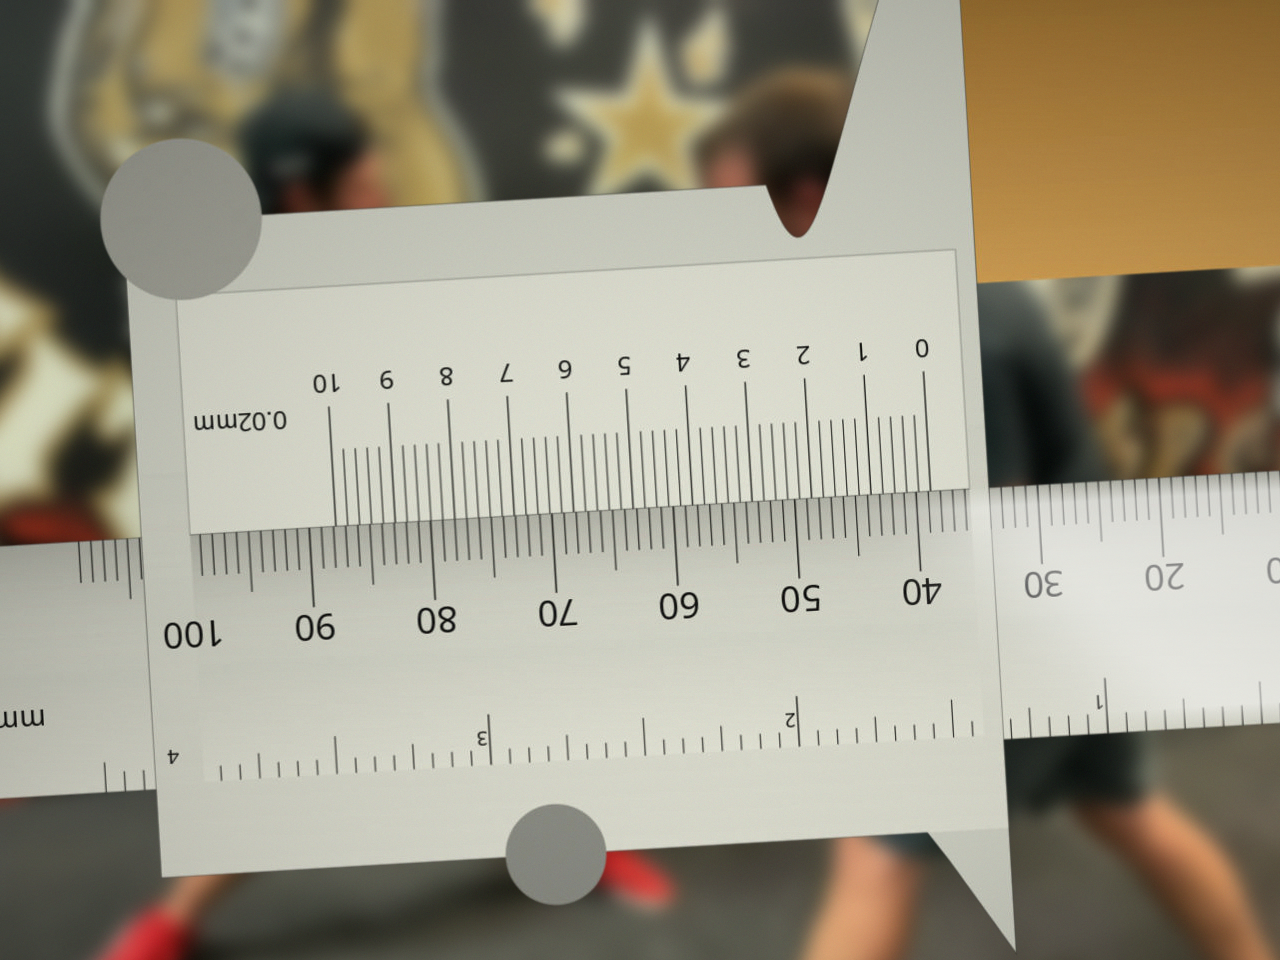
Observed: 38.8 mm
